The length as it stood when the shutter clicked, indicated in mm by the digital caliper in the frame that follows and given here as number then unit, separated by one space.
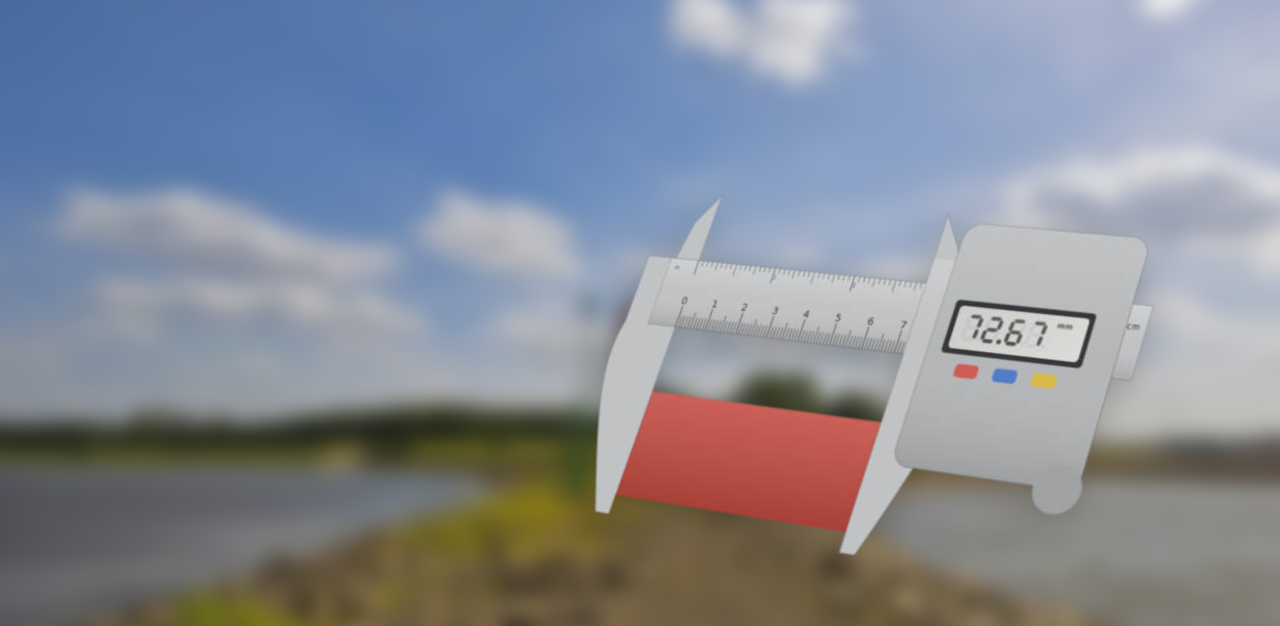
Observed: 72.67 mm
